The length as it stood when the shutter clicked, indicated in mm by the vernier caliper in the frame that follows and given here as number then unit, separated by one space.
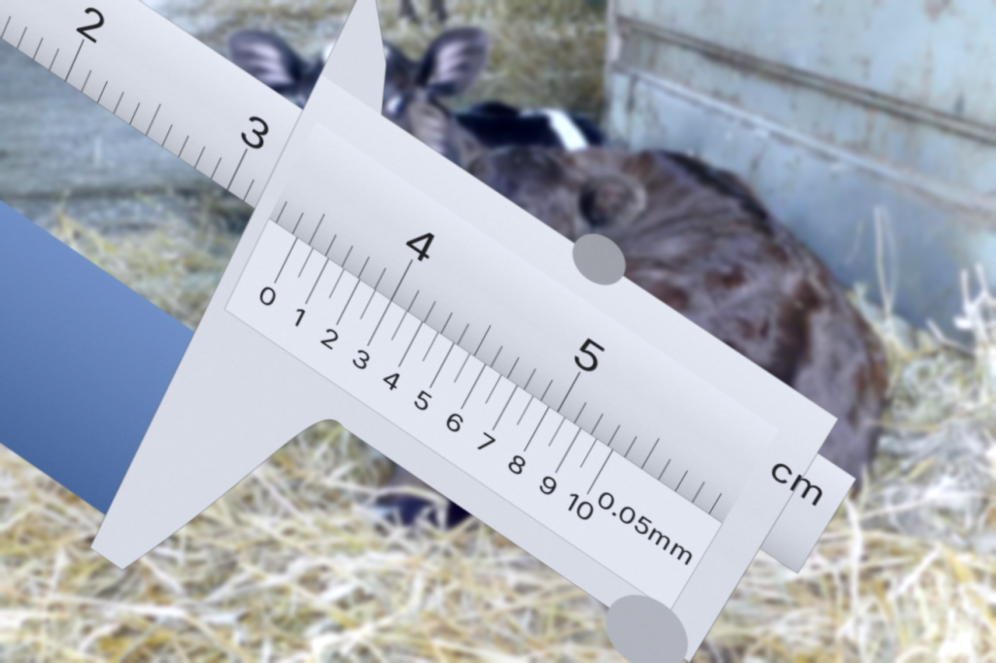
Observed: 34.3 mm
